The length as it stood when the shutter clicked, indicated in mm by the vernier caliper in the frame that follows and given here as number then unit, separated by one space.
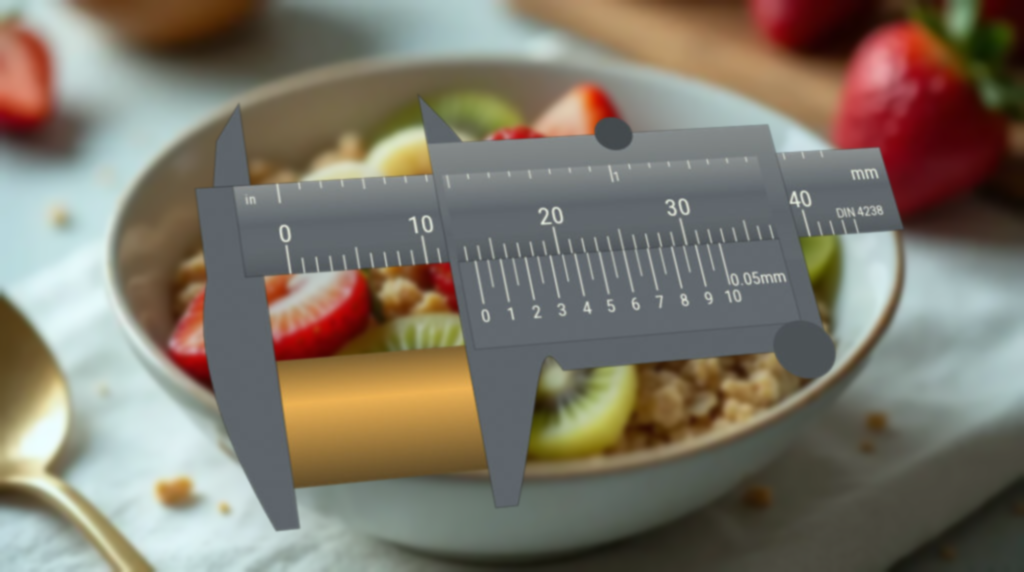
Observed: 13.6 mm
